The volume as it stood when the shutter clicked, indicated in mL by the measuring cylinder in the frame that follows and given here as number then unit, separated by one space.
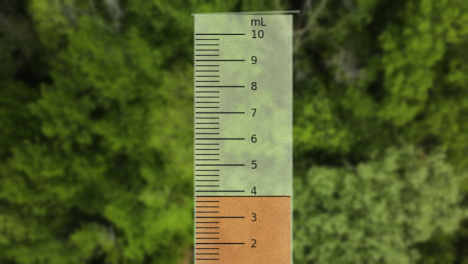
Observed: 3.8 mL
